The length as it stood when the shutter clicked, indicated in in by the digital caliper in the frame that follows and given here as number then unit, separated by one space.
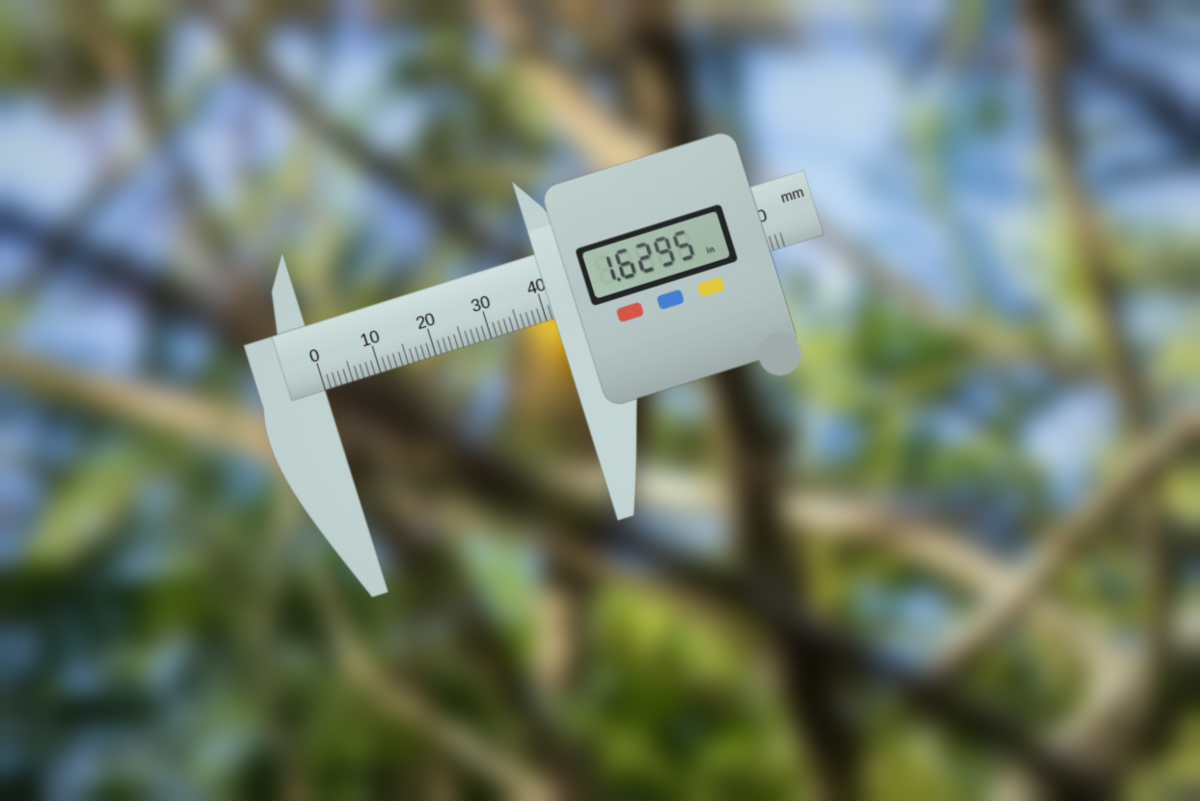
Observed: 1.6295 in
